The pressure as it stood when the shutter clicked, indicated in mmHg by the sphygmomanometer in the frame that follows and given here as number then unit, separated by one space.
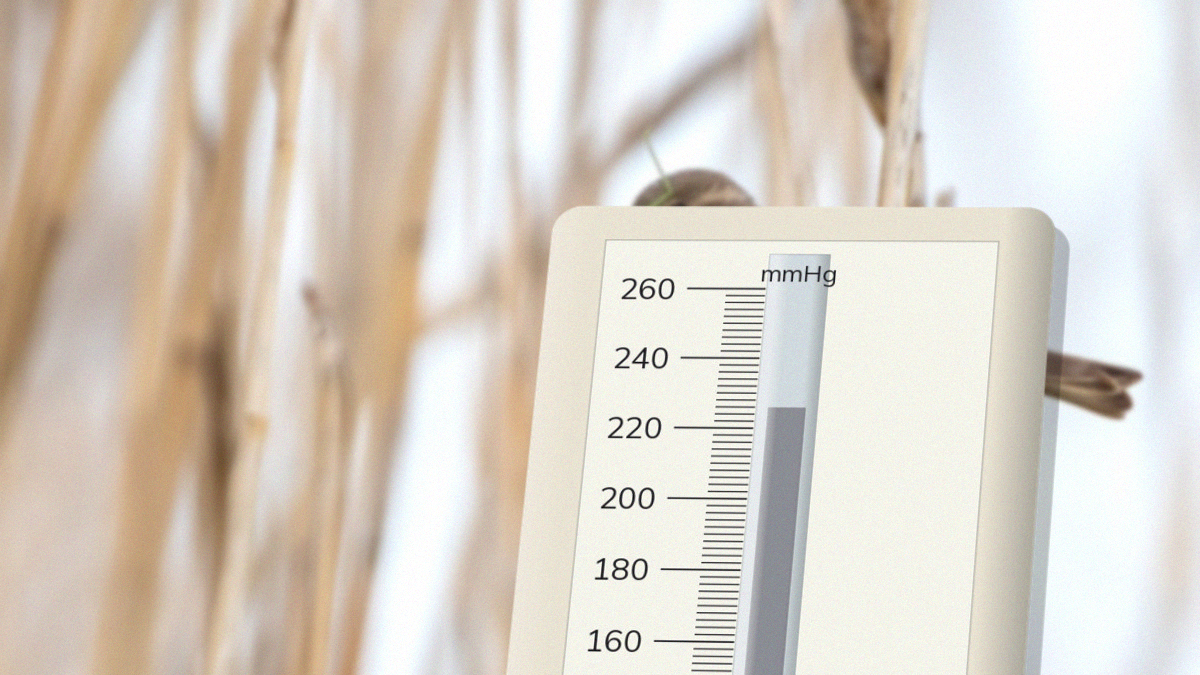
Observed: 226 mmHg
